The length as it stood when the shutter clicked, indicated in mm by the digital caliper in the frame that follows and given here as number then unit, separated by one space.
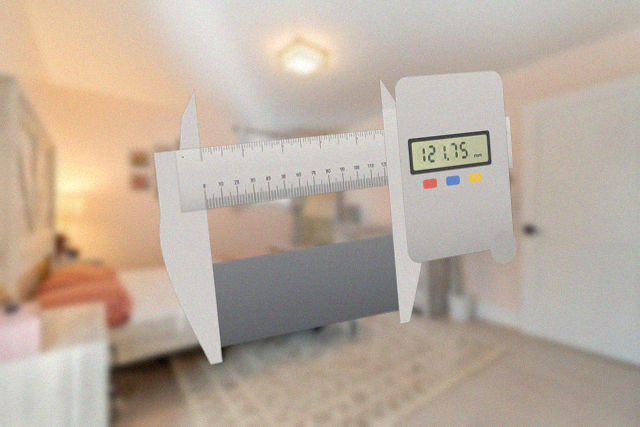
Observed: 121.75 mm
